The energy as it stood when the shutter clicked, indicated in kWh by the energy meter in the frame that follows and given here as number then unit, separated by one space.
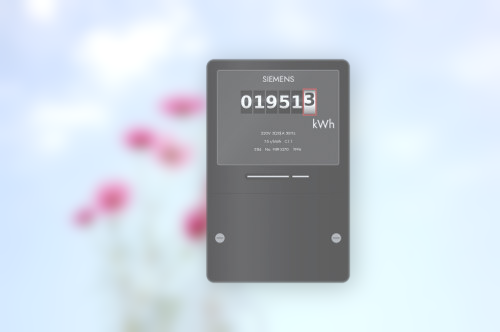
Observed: 1951.3 kWh
